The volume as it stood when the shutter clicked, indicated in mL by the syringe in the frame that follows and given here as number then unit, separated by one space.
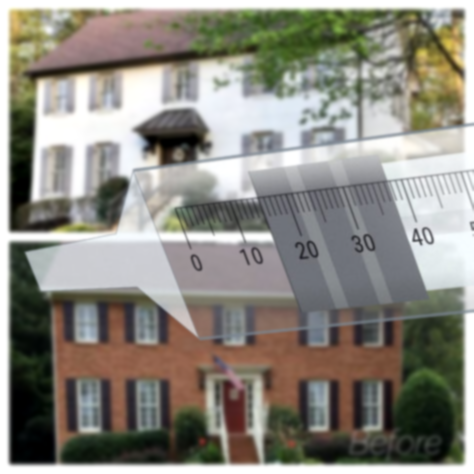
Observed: 15 mL
